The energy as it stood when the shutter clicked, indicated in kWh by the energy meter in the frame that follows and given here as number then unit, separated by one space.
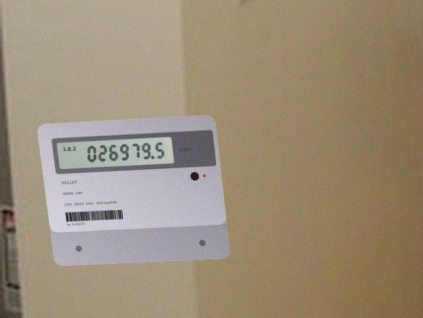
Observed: 26979.5 kWh
